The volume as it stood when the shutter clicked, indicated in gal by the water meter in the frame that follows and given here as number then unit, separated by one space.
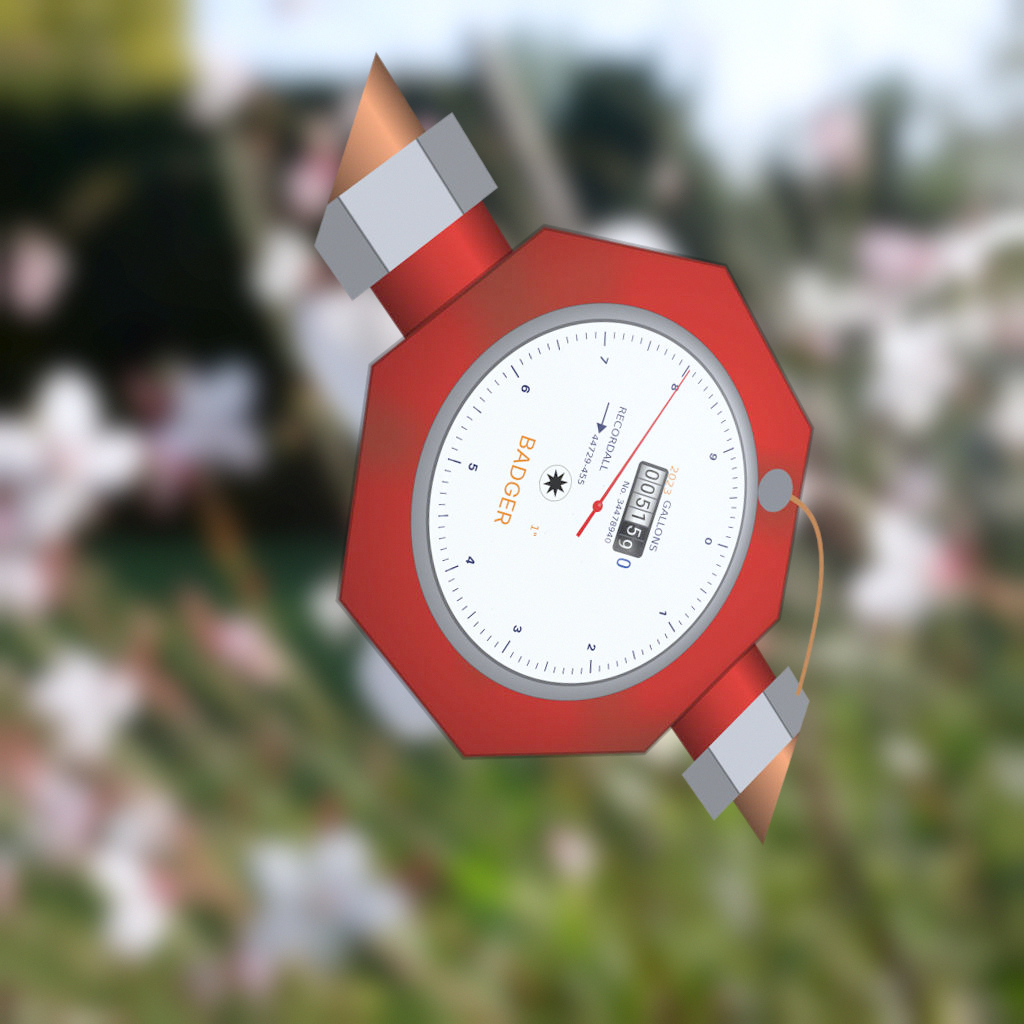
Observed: 51588.0 gal
